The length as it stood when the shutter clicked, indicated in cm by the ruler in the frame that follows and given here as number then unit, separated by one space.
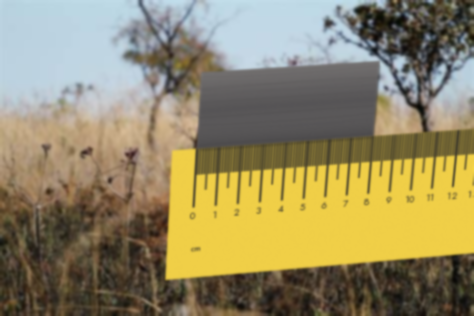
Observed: 8 cm
